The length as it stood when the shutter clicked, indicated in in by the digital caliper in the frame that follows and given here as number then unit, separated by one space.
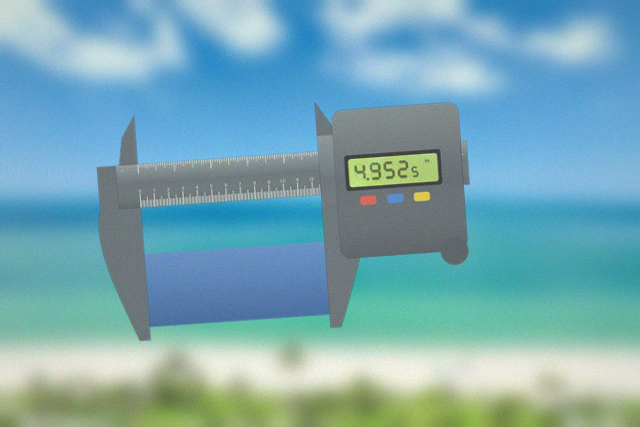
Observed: 4.9525 in
